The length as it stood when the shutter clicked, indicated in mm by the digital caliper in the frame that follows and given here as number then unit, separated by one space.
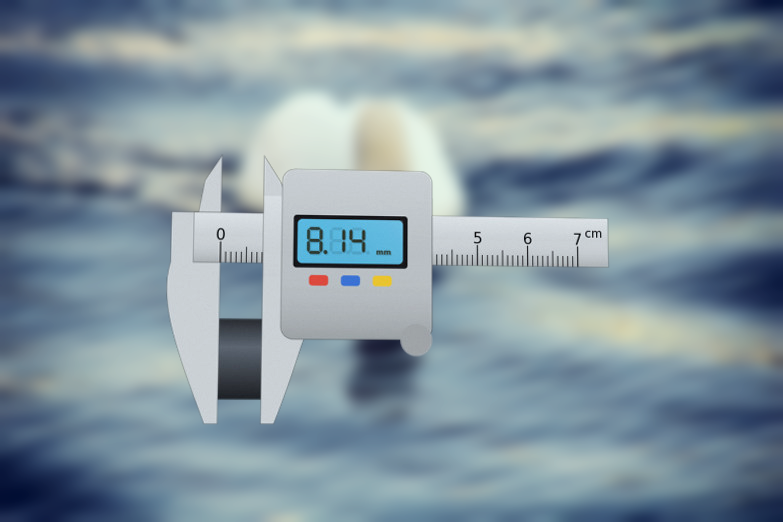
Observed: 8.14 mm
